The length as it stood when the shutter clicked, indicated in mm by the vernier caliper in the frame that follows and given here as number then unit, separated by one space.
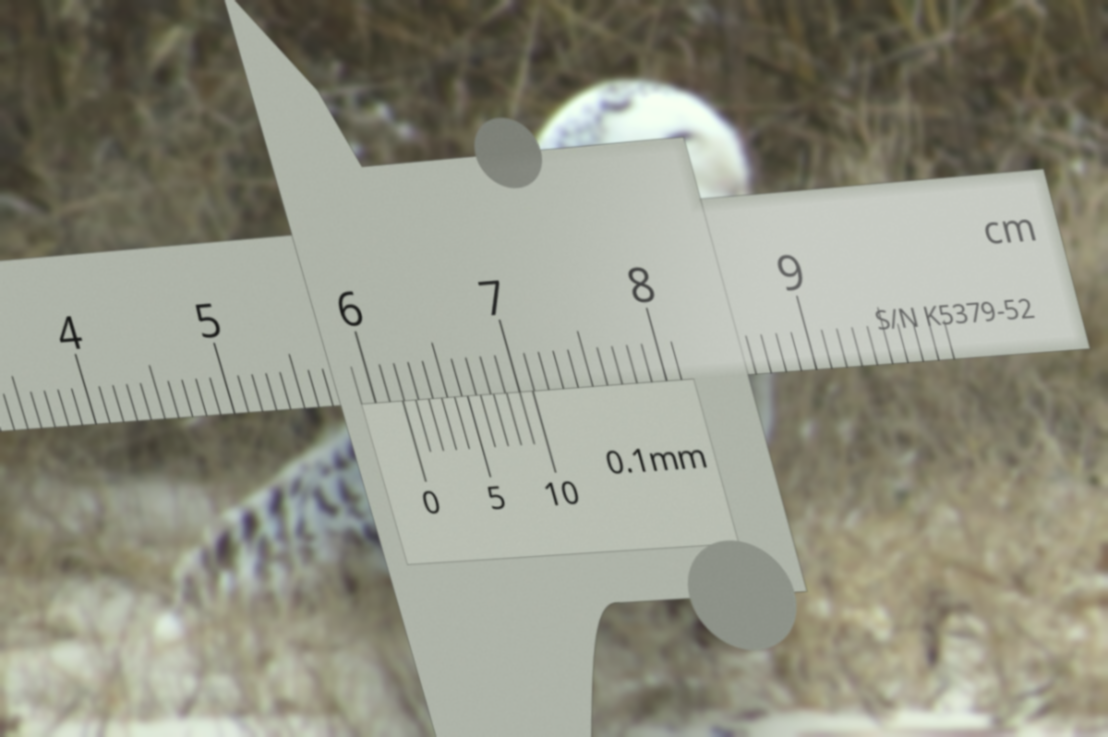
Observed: 61.9 mm
